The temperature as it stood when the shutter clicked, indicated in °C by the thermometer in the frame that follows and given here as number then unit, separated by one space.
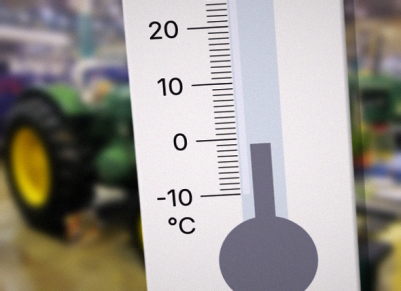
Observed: -1 °C
